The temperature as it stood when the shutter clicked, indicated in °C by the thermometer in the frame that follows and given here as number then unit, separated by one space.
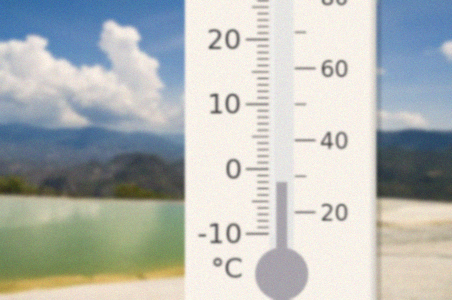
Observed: -2 °C
